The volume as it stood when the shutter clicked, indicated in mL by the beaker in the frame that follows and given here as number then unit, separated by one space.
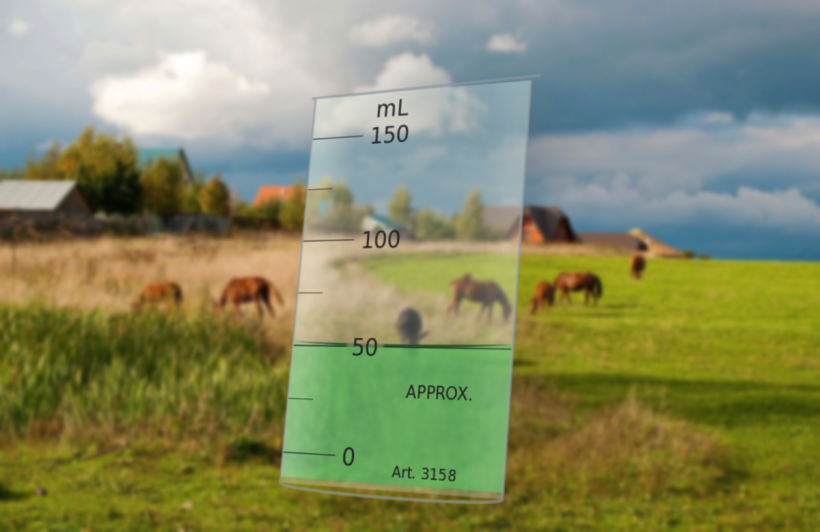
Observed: 50 mL
